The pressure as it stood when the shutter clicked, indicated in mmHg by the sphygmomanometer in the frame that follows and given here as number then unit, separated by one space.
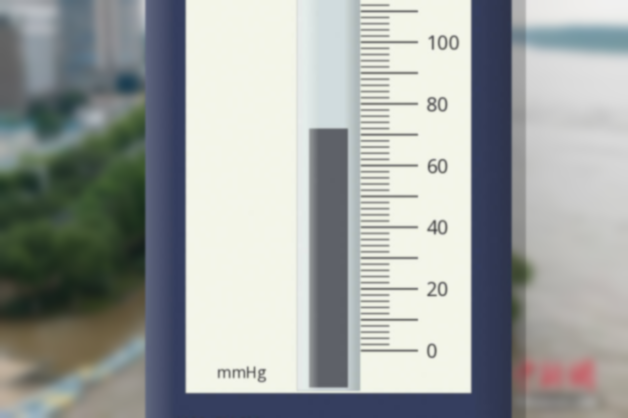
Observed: 72 mmHg
